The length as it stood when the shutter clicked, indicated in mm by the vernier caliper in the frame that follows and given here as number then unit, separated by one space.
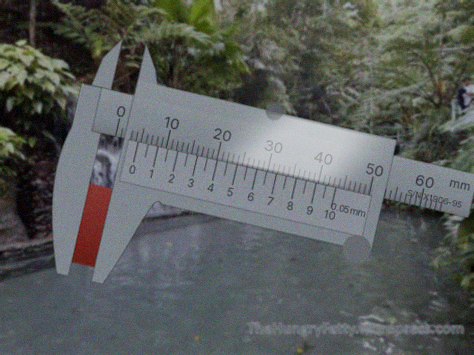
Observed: 4.5 mm
